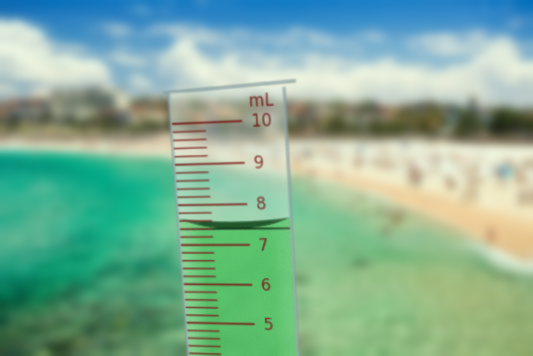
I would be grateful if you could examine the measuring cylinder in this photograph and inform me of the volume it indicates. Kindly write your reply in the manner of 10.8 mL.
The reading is 7.4 mL
